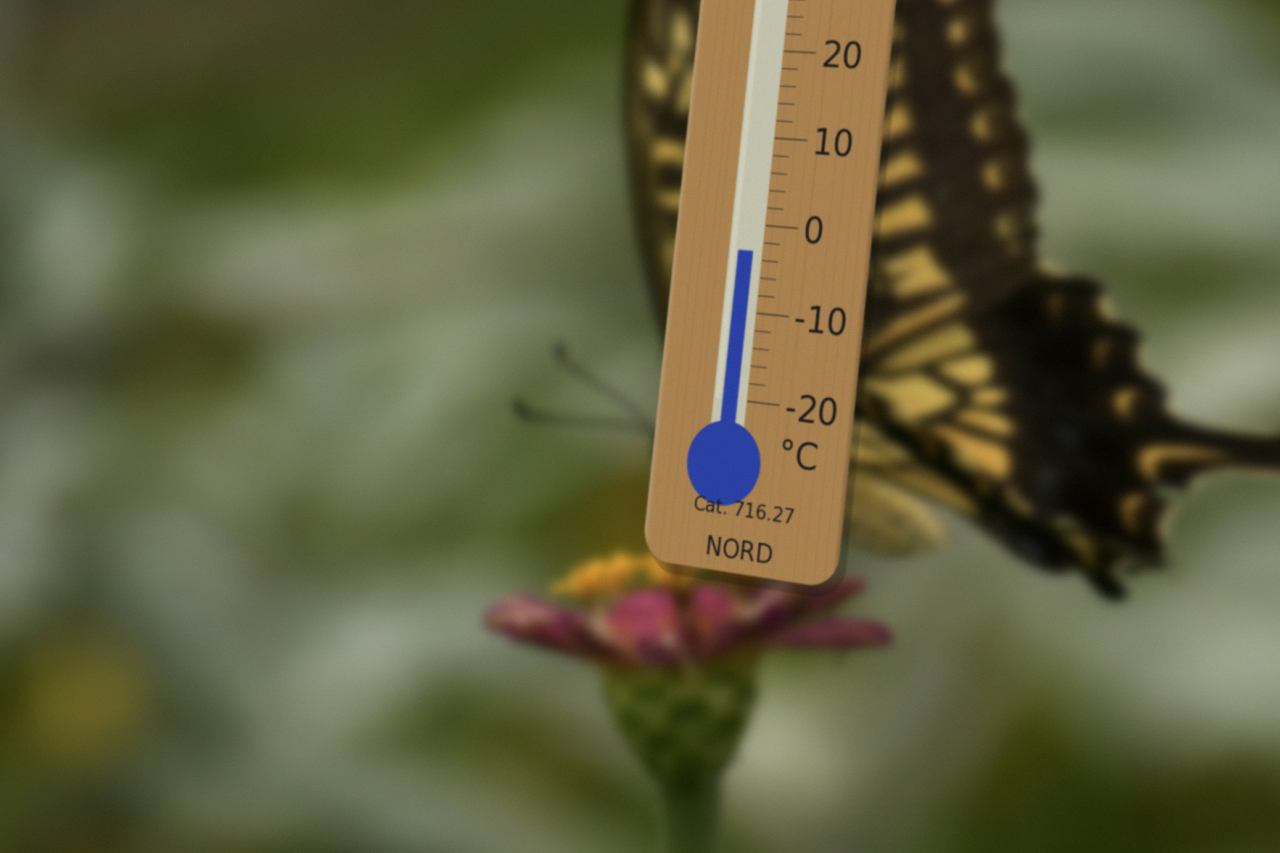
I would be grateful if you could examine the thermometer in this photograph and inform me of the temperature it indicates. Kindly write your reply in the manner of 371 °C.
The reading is -3 °C
